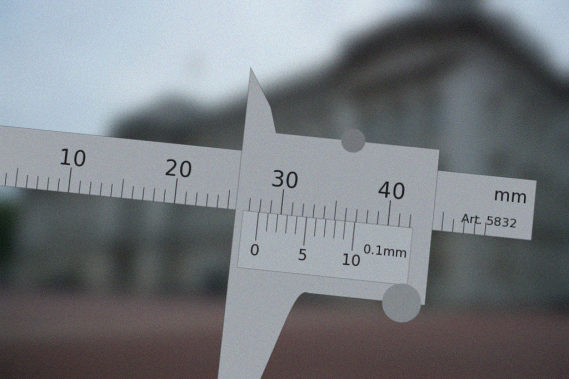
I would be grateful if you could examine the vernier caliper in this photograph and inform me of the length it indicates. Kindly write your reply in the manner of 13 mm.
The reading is 27.9 mm
